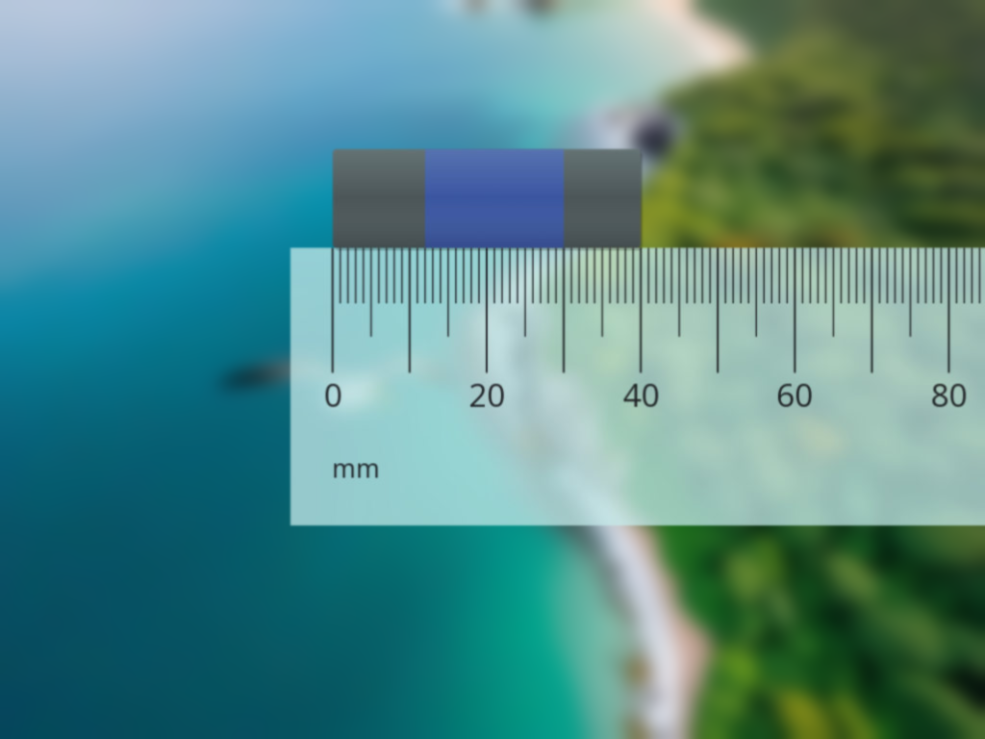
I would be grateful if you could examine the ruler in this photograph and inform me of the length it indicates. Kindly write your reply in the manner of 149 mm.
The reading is 40 mm
